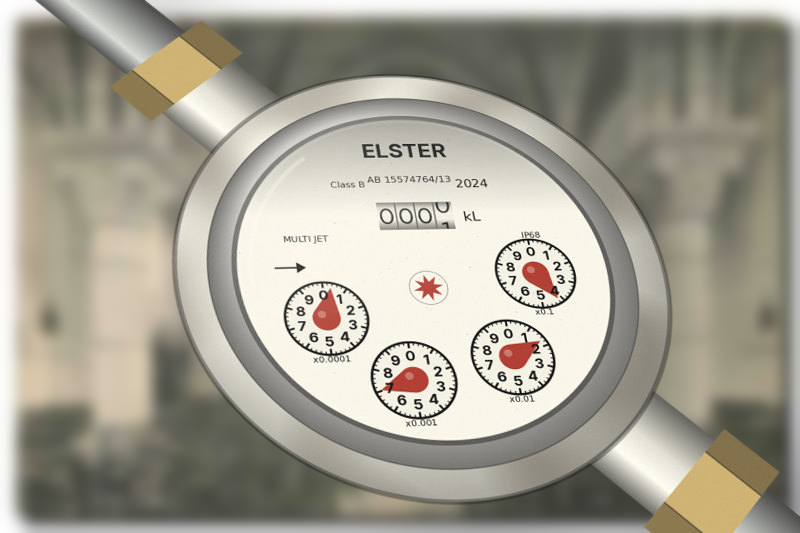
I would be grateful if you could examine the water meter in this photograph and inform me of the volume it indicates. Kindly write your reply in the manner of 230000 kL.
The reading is 0.4170 kL
